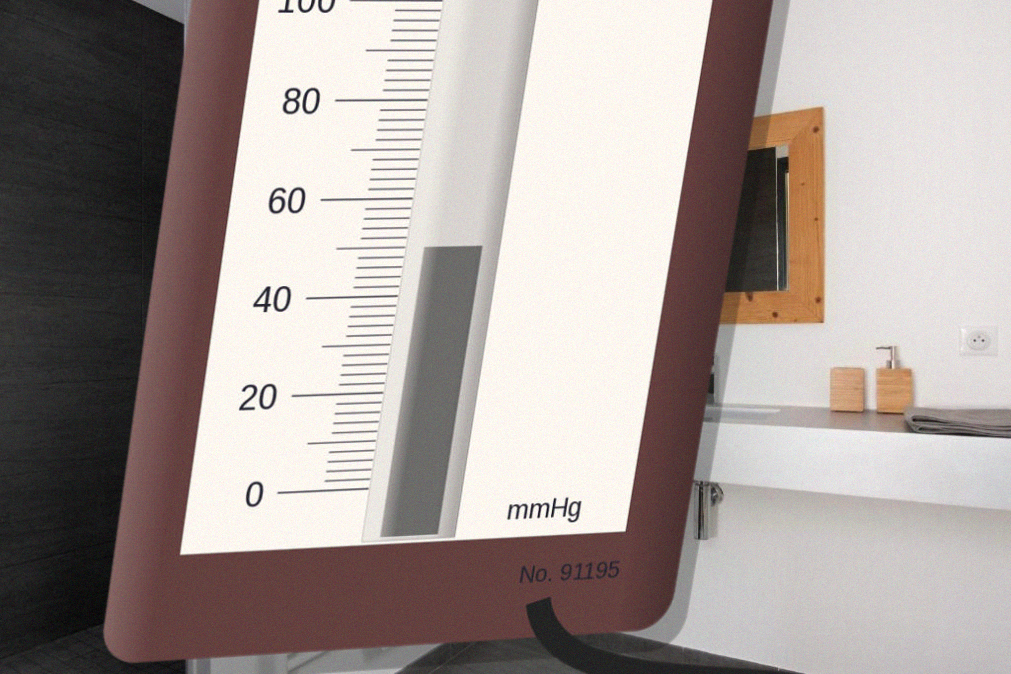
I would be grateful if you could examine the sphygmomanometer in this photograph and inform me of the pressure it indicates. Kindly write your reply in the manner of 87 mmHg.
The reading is 50 mmHg
